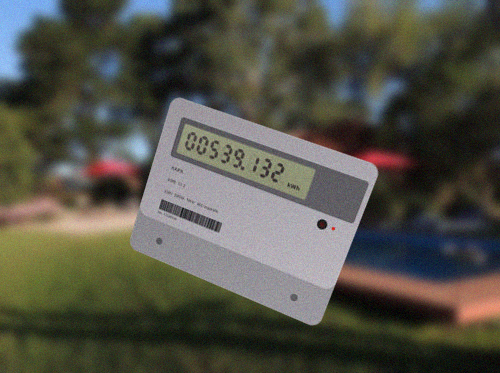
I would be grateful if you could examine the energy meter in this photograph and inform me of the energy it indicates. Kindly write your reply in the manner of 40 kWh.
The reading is 539.132 kWh
